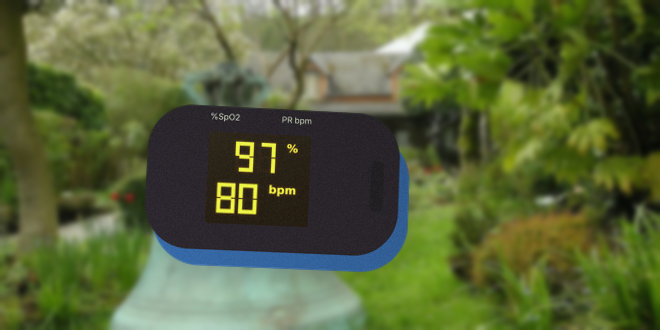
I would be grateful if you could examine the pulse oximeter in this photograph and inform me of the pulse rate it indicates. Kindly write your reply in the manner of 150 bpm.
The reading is 80 bpm
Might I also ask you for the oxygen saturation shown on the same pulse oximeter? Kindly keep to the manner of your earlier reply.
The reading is 97 %
